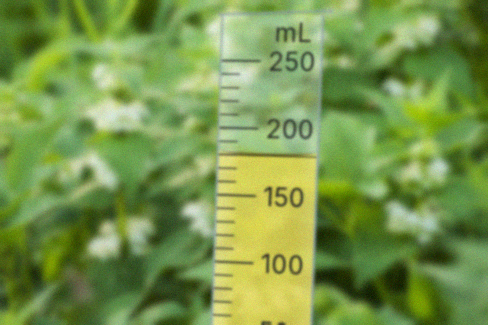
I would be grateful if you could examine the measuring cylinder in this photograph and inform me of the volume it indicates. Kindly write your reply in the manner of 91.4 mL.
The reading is 180 mL
